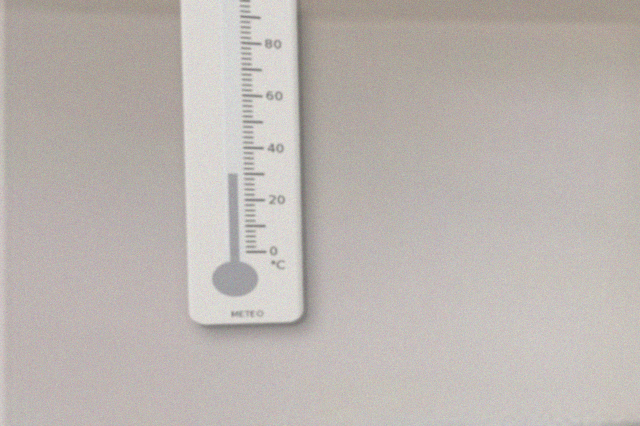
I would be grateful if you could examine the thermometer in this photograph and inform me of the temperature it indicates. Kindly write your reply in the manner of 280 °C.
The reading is 30 °C
